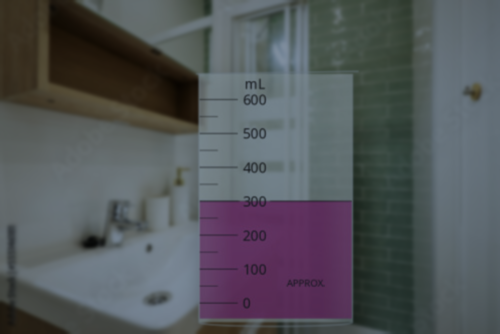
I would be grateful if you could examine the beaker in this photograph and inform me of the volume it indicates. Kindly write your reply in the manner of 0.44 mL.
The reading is 300 mL
